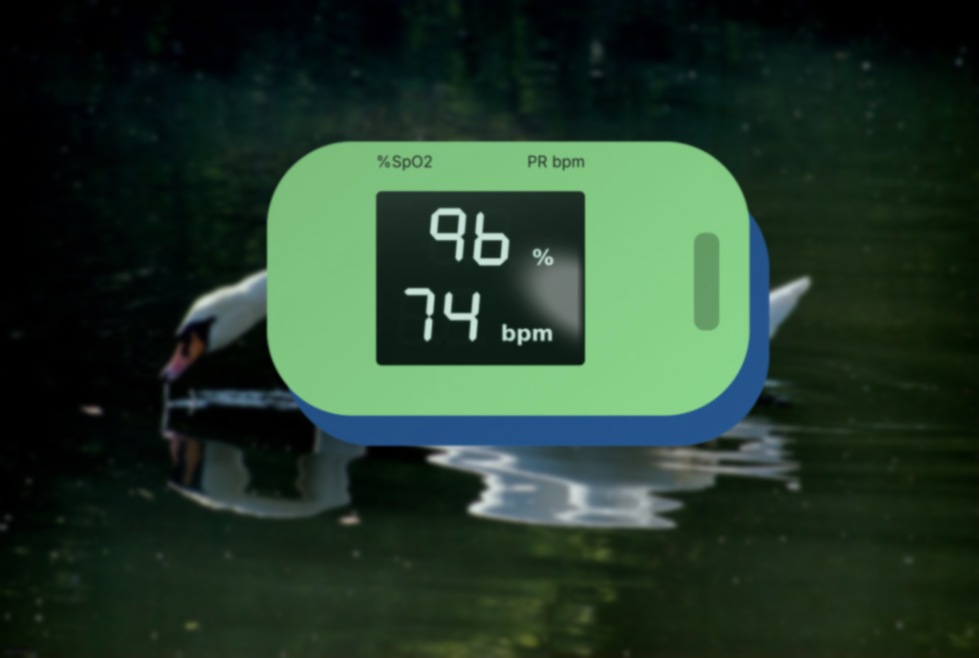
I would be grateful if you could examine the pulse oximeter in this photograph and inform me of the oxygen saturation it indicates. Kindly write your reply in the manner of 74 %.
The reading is 96 %
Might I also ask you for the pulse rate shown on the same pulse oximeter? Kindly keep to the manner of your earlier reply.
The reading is 74 bpm
